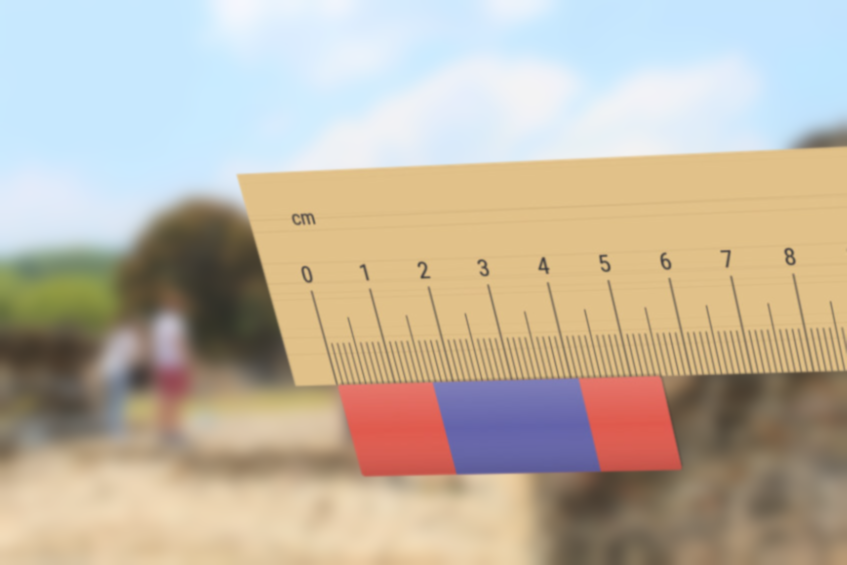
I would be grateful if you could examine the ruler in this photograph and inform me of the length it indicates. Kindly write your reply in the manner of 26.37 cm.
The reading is 5.5 cm
